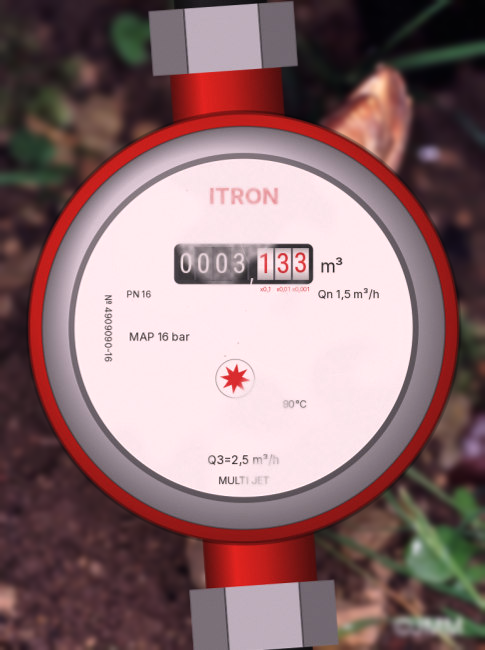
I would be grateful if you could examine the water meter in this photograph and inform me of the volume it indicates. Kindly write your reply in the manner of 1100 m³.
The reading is 3.133 m³
